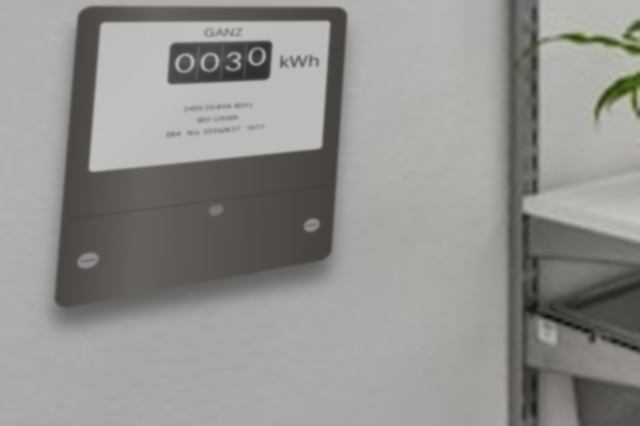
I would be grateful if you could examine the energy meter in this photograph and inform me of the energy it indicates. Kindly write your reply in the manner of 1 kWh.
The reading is 30 kWh
